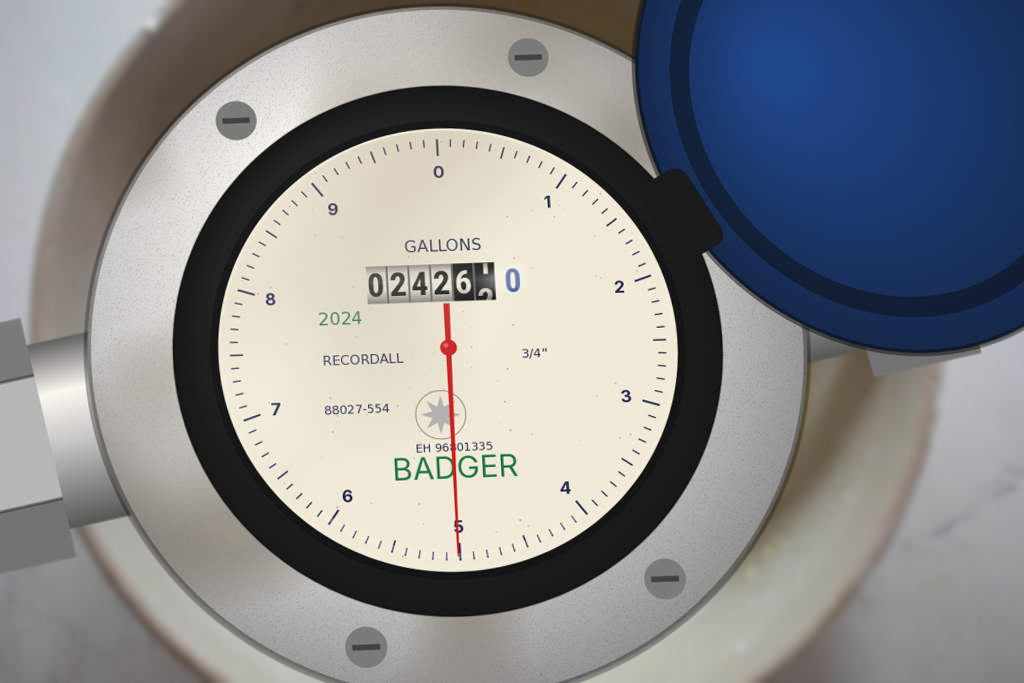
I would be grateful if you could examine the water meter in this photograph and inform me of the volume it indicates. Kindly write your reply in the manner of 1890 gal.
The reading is 242615.0 gal
